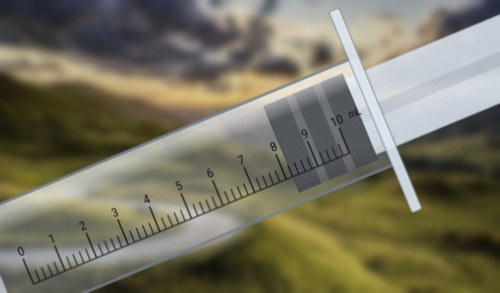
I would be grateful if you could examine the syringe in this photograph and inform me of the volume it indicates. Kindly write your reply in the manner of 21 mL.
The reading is 8.2 mL
